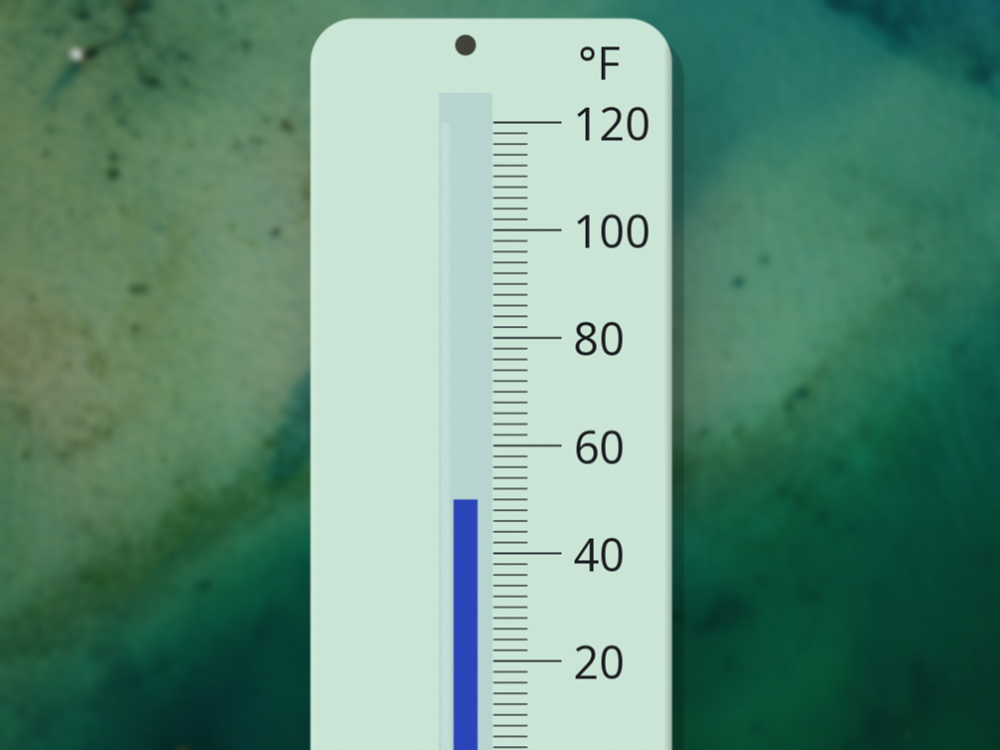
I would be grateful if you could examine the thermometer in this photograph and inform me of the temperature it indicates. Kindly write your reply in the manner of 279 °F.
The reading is 50 °F
